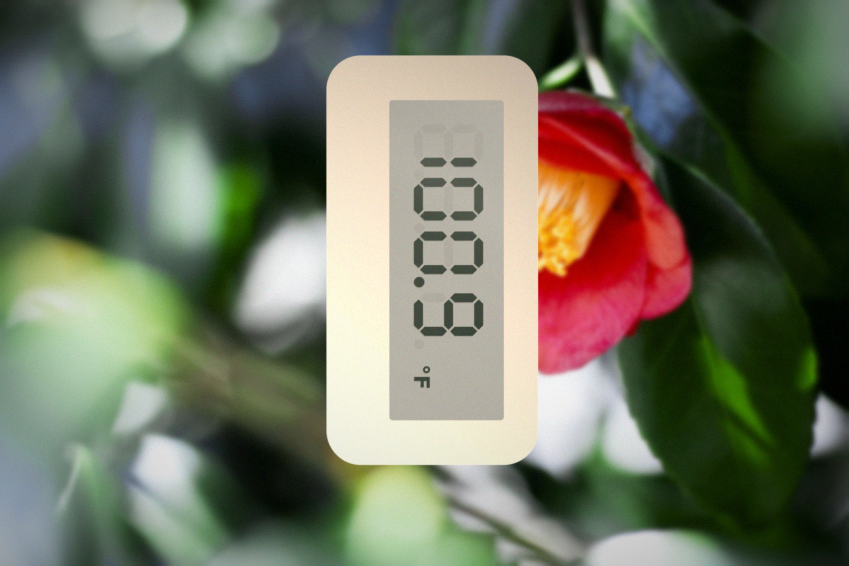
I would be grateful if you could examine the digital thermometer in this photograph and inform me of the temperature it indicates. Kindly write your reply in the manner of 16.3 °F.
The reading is 100.9 °F
